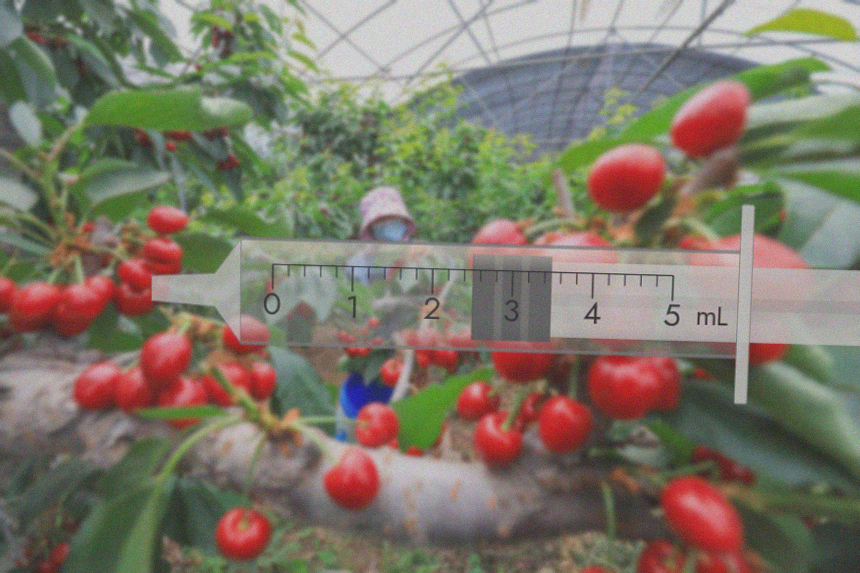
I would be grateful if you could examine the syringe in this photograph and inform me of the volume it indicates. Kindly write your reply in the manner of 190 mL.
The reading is 2.5 mL
